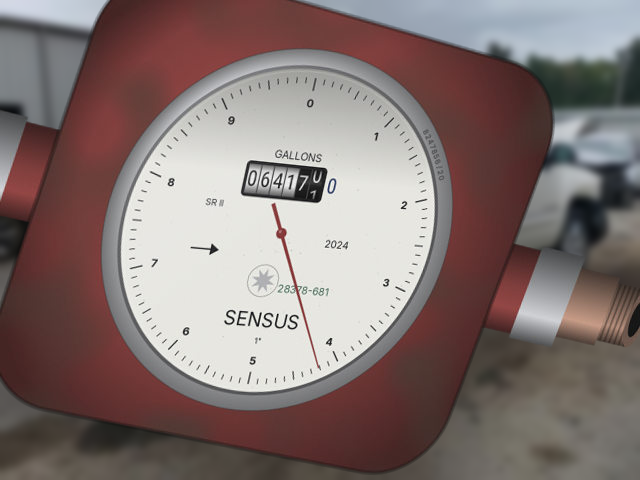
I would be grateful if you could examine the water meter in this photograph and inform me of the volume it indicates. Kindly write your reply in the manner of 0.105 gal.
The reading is 641704.2 gal
